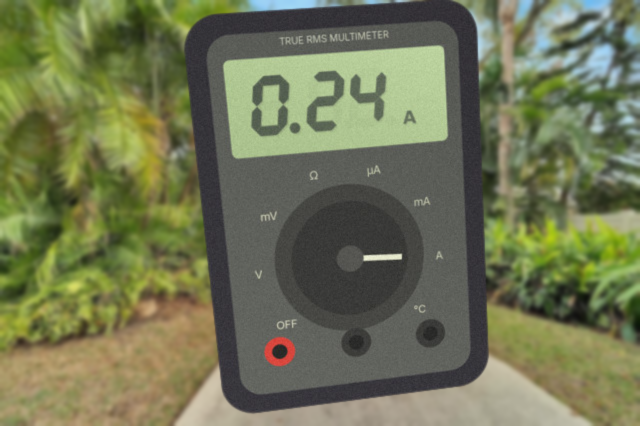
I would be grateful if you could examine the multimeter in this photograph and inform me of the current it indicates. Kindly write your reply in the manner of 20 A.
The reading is 0.24 A
